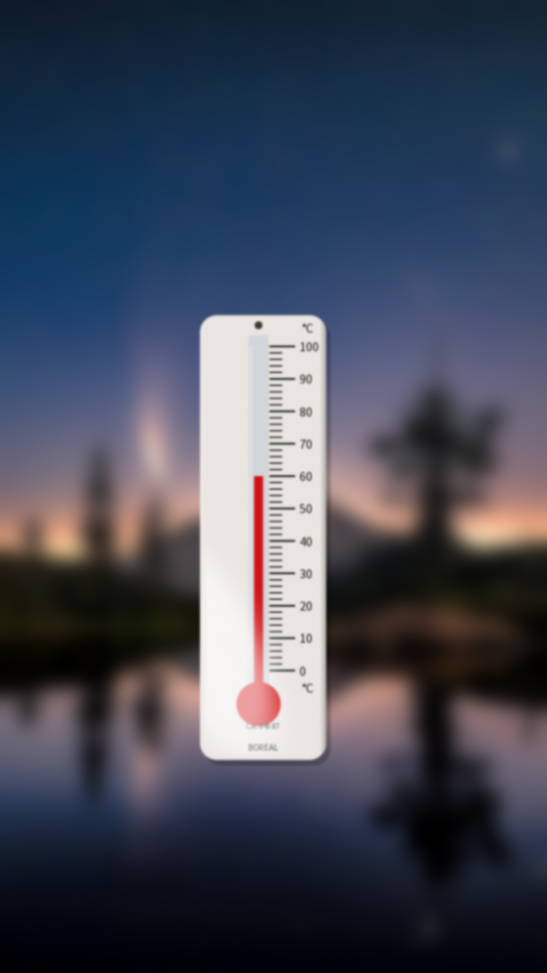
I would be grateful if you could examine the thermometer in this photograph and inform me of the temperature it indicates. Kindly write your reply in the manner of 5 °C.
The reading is 60 °C
